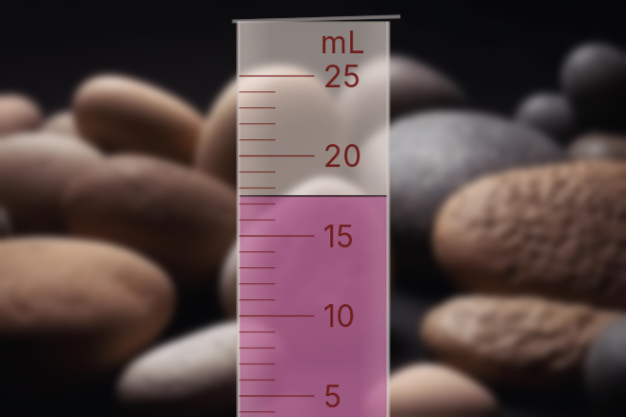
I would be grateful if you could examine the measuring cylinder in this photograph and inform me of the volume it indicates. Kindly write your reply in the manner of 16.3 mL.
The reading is 17.5 mL
